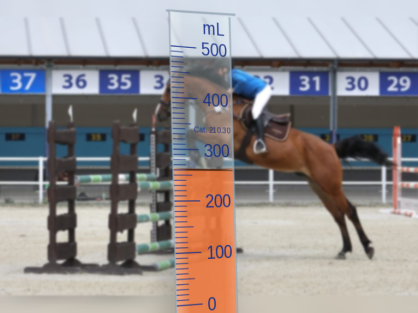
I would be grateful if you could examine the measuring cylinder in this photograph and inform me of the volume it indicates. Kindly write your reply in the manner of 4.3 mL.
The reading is 260 mL
